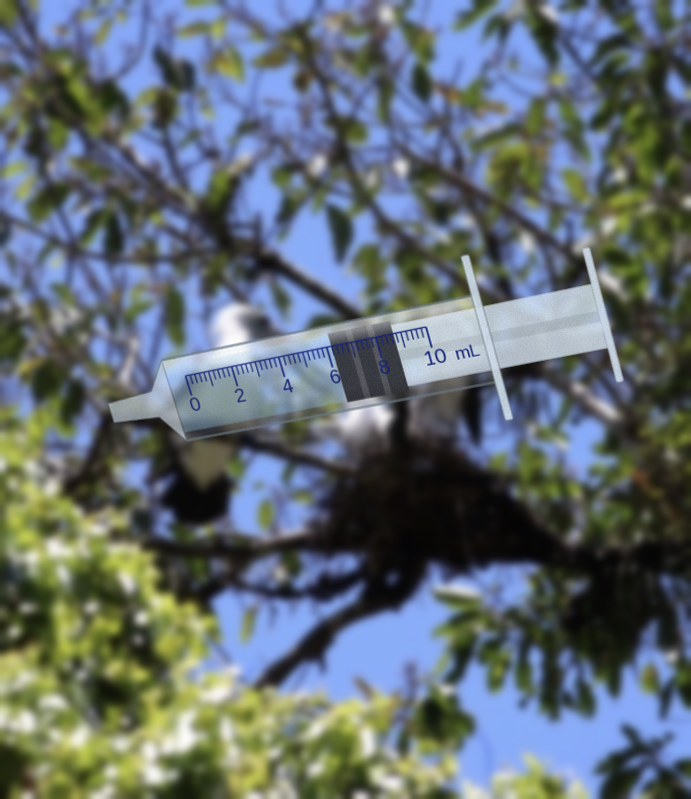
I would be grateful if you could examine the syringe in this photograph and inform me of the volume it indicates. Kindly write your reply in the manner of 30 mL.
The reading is 6.2 mL
